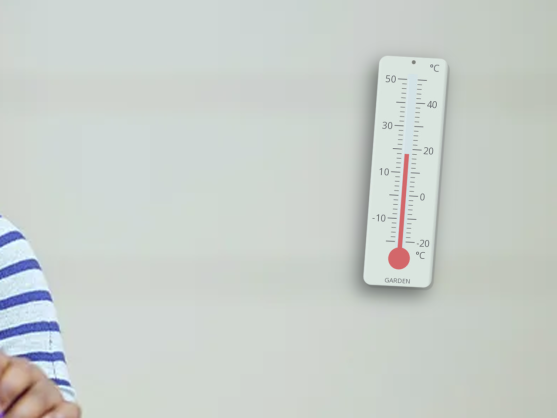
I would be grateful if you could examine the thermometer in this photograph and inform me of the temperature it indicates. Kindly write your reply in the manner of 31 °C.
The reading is 18 °C
